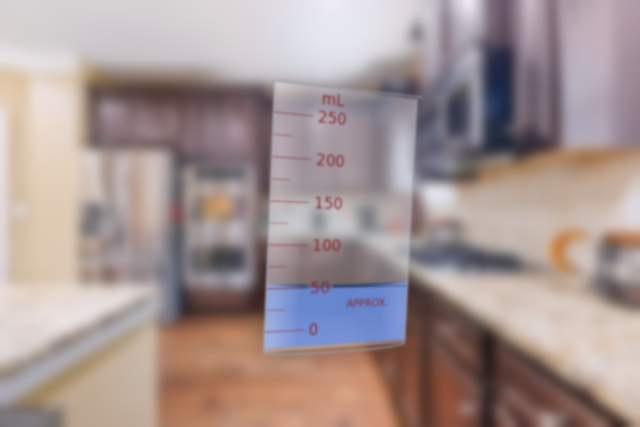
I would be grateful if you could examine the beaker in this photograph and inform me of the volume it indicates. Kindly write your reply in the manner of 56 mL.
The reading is 50 mL
